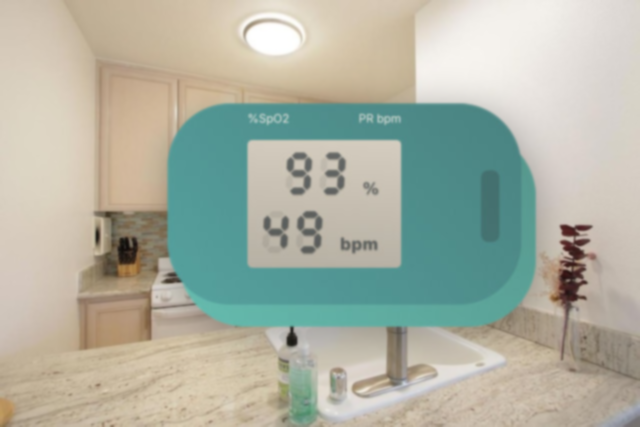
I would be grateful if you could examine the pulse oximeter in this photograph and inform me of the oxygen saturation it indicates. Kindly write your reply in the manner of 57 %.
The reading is 93 %
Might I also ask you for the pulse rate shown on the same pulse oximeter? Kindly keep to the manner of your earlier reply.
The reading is 49 bpm
